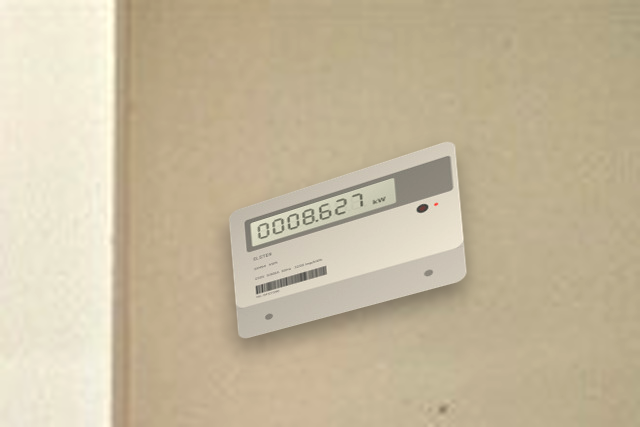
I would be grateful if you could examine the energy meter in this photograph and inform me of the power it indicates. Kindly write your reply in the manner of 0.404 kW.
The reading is 8.627 kW
